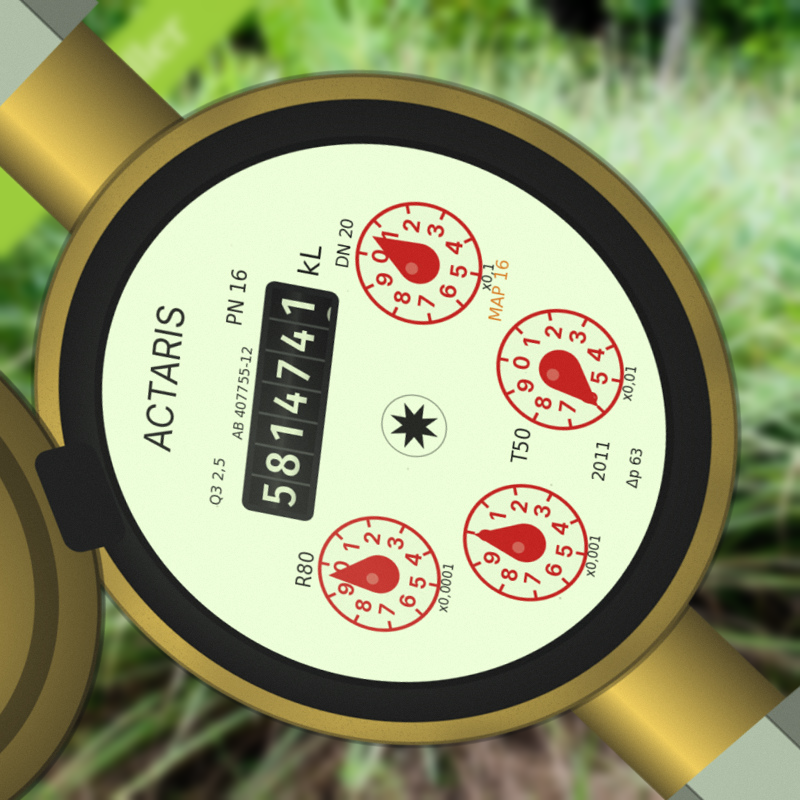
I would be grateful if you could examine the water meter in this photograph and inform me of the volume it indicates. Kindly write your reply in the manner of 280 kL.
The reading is 5814741.0599 kL
